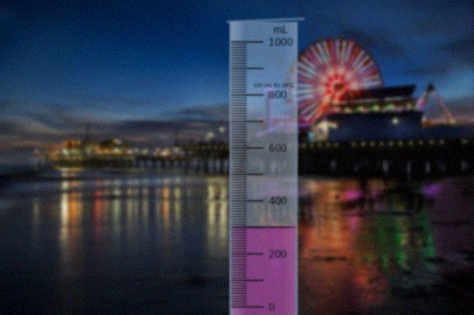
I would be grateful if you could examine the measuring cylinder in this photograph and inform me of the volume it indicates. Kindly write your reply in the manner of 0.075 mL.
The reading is 300 mL
